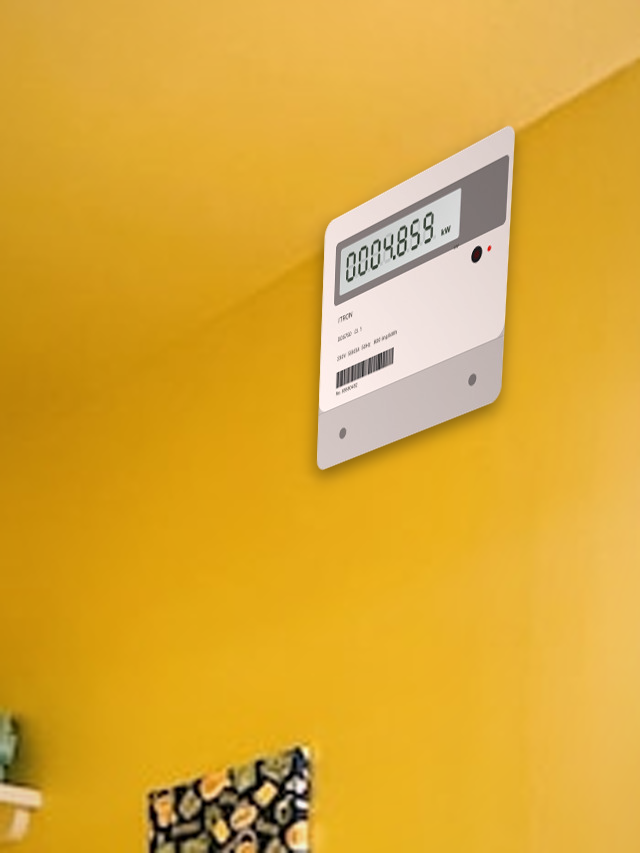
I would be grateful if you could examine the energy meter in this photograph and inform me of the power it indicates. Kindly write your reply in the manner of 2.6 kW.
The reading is 4.859 kW
